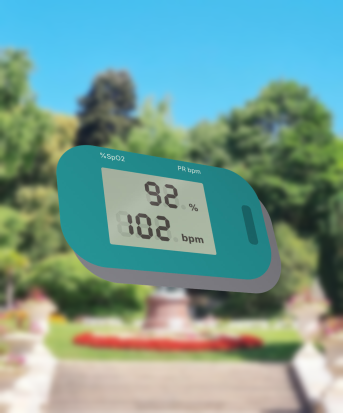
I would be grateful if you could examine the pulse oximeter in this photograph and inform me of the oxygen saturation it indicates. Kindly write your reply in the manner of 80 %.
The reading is 92 %
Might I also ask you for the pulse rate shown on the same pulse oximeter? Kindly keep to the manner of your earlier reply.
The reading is 102 bpm
